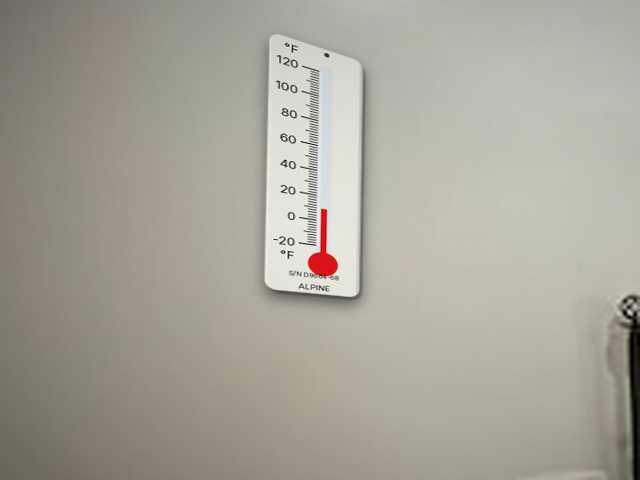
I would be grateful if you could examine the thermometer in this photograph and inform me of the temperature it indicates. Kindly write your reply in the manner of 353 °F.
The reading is 10 °F
